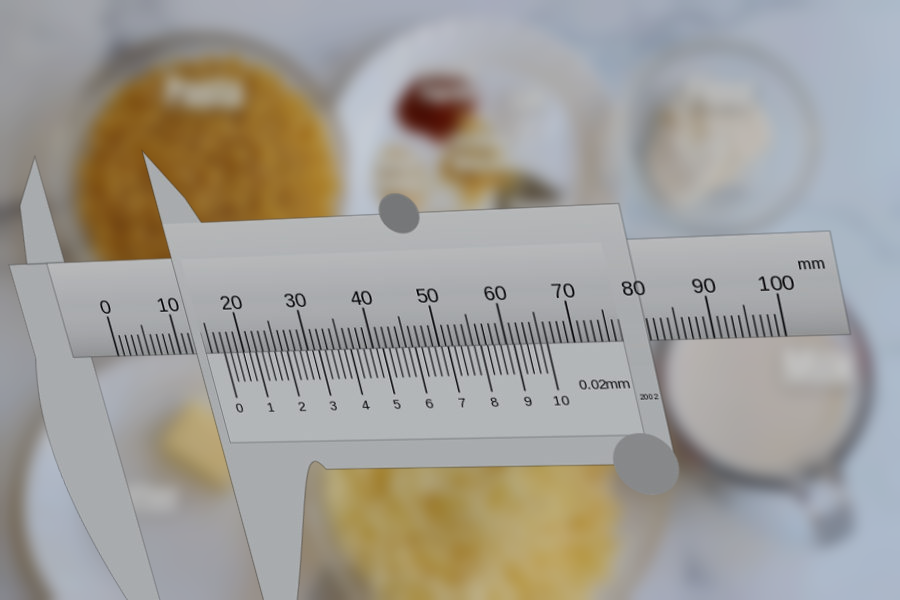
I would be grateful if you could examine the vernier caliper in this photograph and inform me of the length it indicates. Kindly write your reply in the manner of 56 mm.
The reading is 17.0 mm
